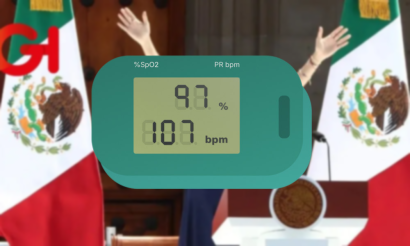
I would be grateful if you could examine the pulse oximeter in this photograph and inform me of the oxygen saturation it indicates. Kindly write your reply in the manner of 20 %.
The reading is 97 %
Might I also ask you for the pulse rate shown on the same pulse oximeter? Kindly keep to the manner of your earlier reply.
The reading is 107 bpm
